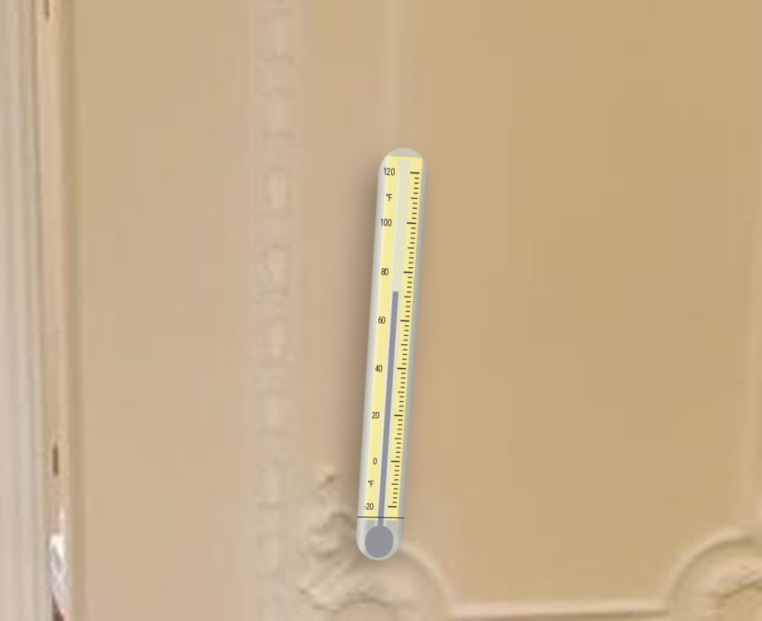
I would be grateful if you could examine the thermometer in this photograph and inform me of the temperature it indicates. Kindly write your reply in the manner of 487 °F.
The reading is 72 °F
